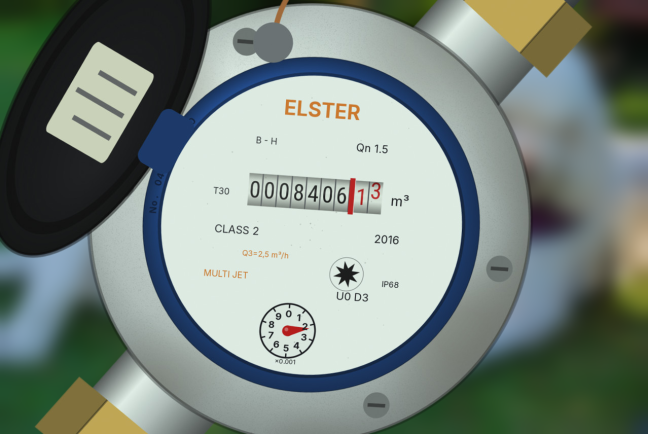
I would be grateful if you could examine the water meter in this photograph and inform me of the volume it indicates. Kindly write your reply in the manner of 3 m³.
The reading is 8406.132 m³
